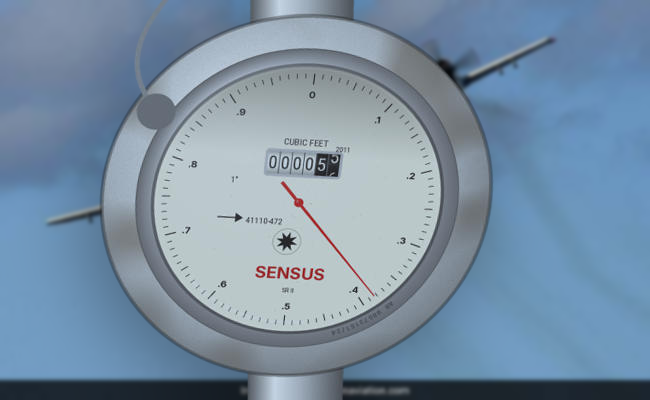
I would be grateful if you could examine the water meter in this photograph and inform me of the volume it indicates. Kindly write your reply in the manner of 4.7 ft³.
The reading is 55.38 ft³
